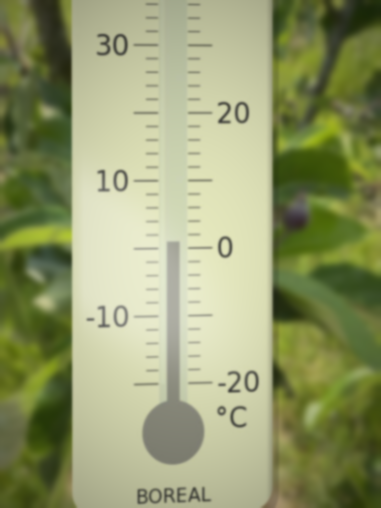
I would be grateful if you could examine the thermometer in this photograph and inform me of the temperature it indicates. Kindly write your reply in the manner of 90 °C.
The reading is 1 °C
